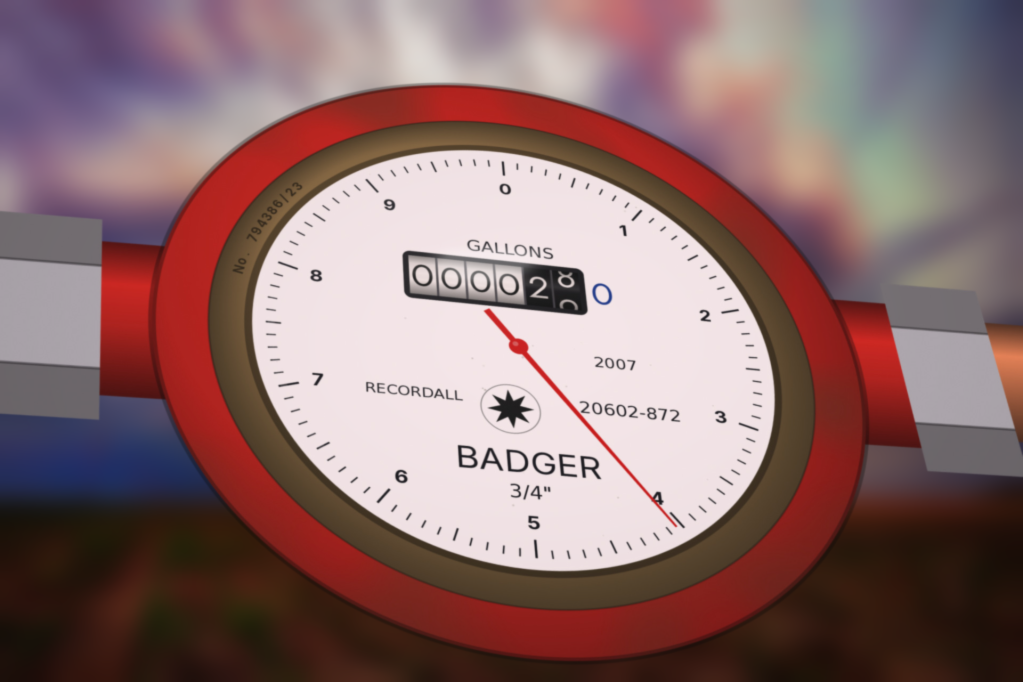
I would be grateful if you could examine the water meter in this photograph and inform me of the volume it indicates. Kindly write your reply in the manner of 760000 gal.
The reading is 284.0 gal
